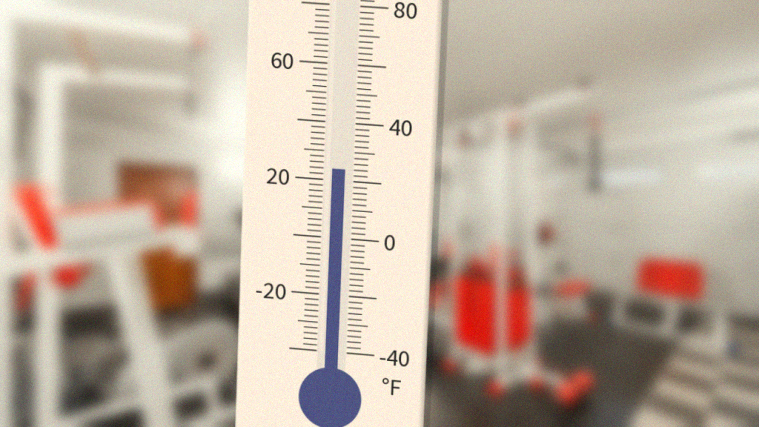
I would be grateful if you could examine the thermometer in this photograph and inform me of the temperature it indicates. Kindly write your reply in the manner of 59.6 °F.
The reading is 24 °F
